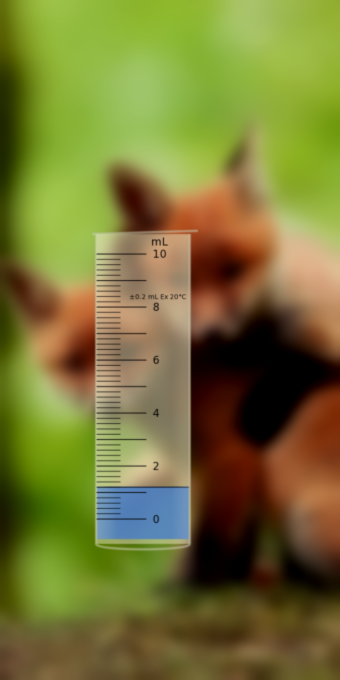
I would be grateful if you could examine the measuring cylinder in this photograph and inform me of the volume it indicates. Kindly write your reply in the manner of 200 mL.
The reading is 1.2 mL
